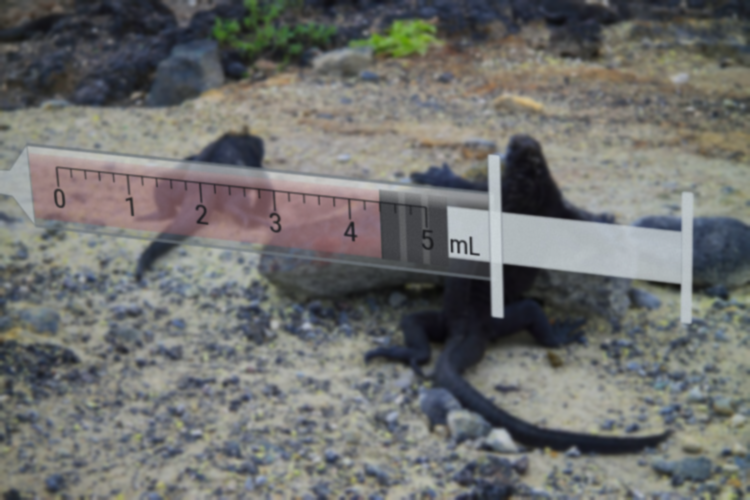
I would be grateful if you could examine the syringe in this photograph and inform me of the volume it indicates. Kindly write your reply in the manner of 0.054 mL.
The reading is 4.4 mL
